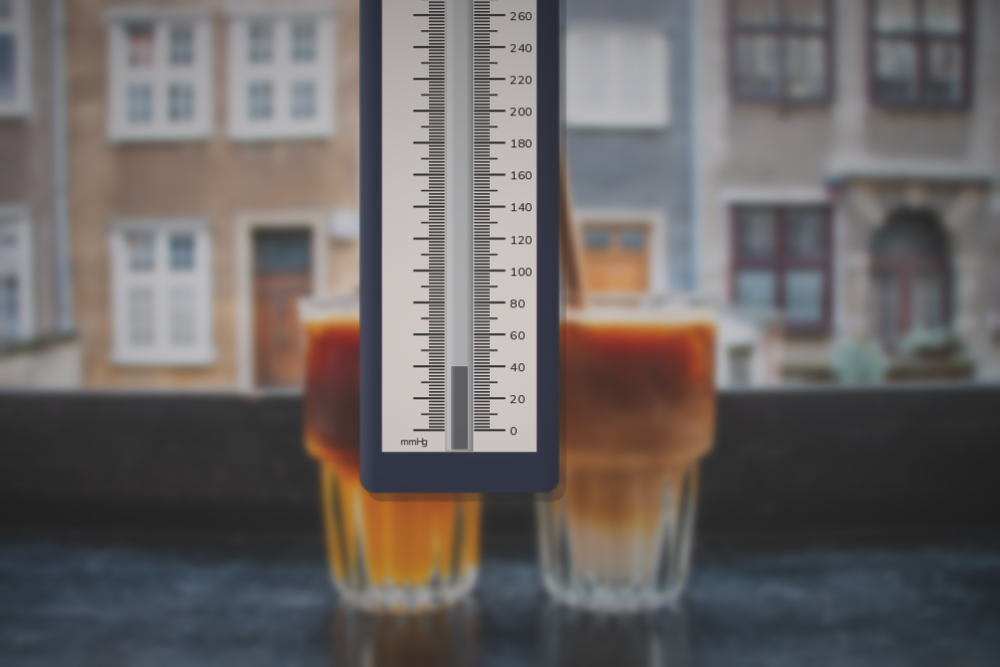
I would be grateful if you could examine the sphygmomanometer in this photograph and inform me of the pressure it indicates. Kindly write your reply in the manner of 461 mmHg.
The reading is 40 mmHg
